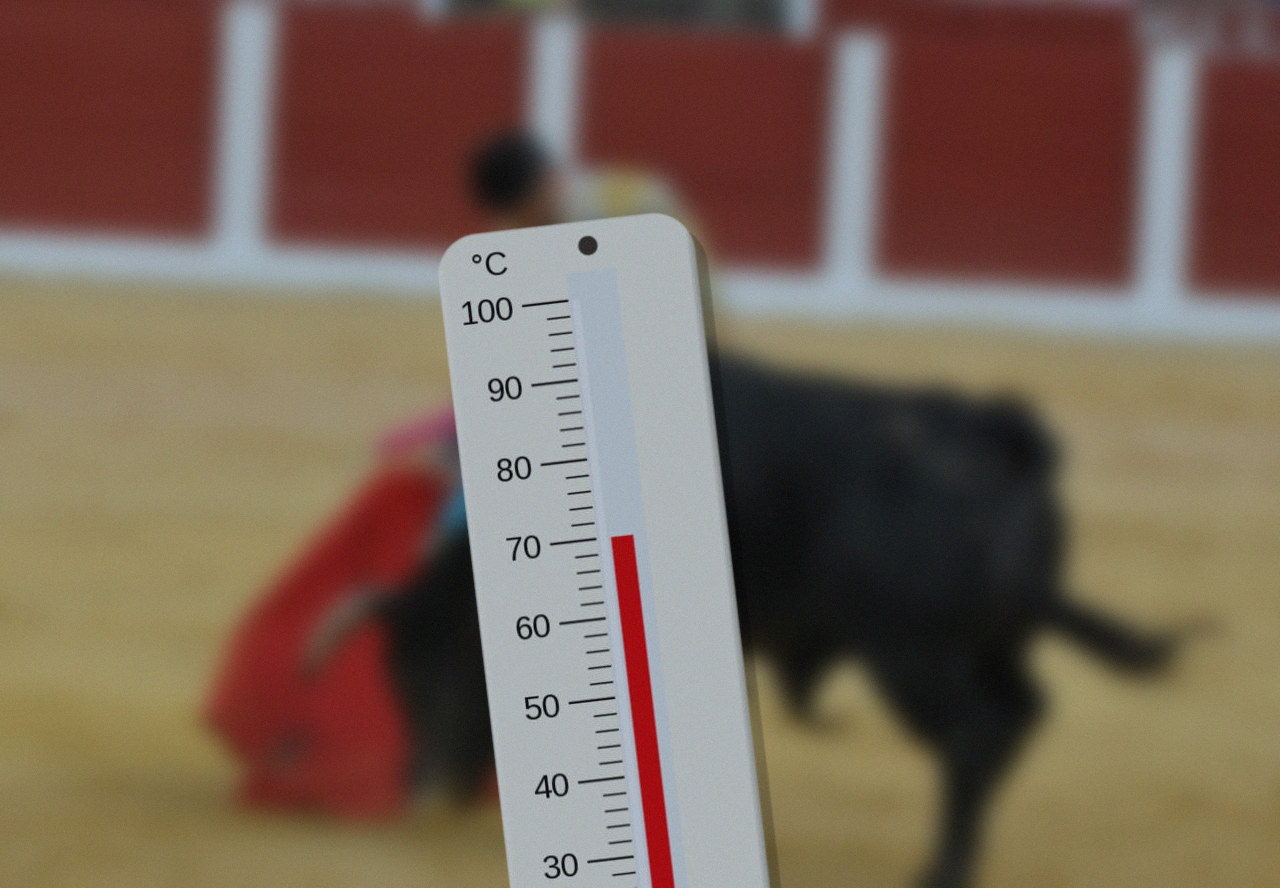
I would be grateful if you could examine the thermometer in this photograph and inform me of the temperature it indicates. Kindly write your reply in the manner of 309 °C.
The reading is 70 °C
